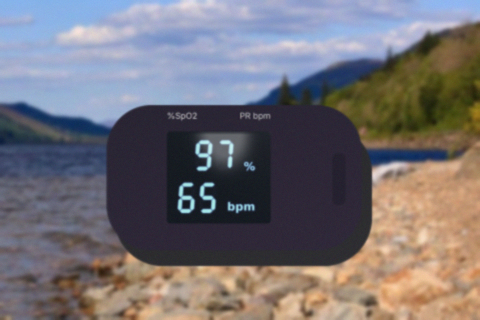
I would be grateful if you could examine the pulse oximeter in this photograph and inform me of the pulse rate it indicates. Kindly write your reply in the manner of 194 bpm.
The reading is 65 bpm
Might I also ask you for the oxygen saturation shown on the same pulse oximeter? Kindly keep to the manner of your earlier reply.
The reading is 97 %
